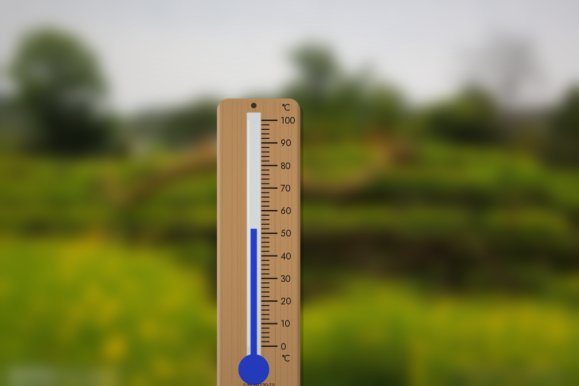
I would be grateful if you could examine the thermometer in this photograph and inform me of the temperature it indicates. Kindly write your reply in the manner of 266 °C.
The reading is 52 °C
